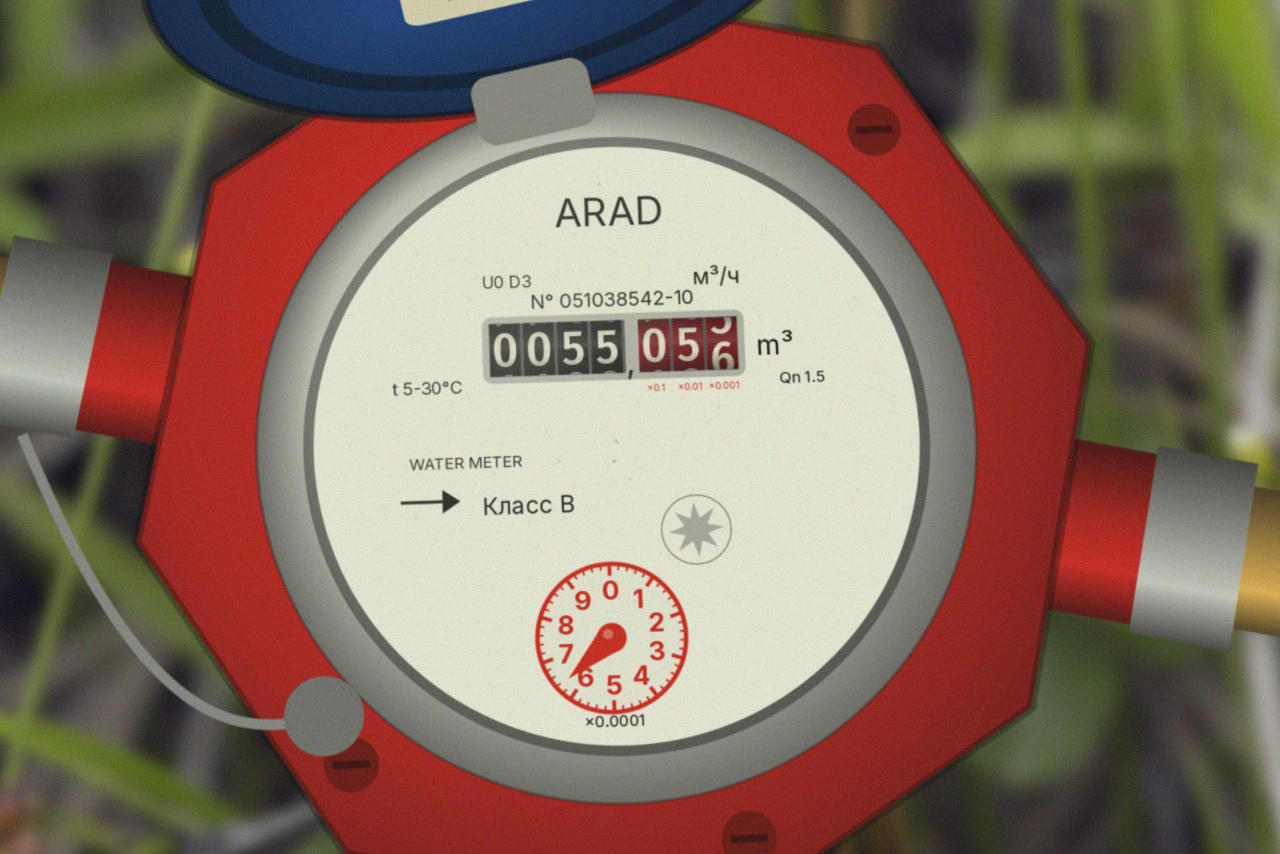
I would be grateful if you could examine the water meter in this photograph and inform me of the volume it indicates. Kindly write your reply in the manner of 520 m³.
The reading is 55.0556 m³
